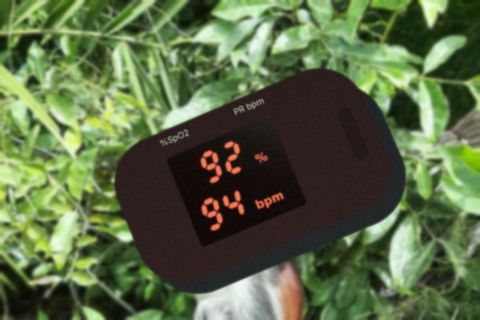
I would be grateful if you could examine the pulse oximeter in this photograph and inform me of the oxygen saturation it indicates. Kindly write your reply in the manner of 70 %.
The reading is 92 %
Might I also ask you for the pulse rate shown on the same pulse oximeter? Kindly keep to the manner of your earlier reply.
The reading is 94 bpm
